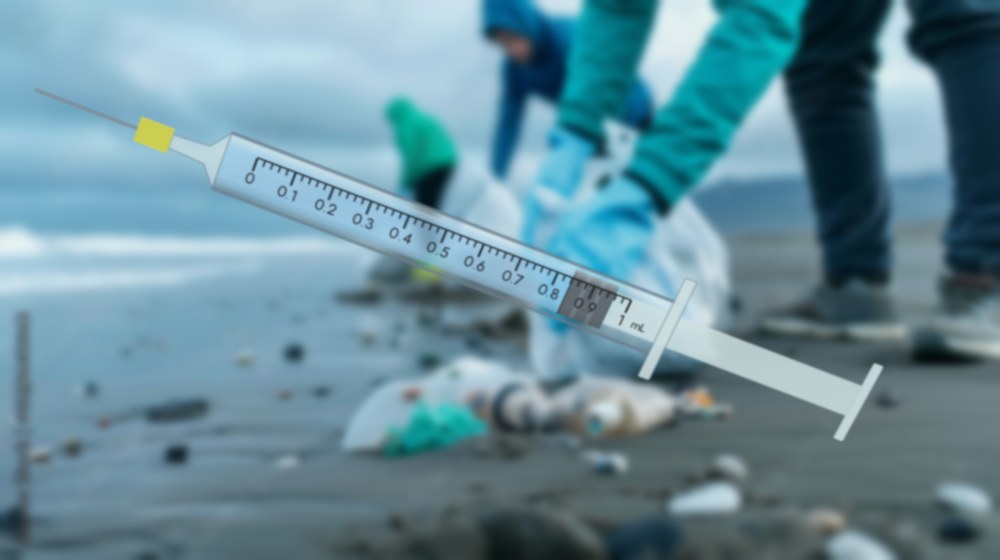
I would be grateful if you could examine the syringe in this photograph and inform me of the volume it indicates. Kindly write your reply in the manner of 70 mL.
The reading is 0.84 mL
